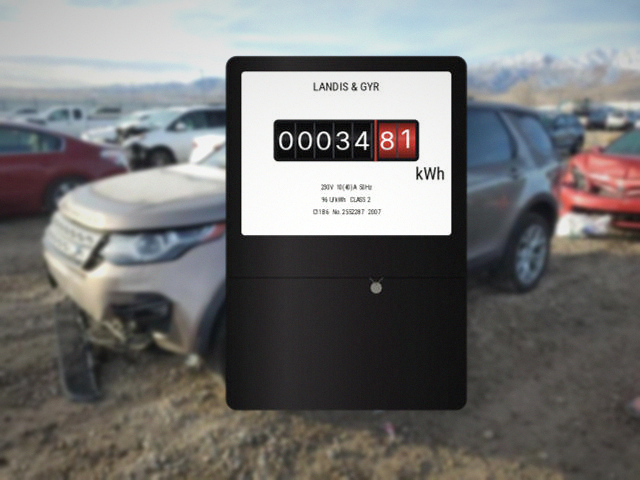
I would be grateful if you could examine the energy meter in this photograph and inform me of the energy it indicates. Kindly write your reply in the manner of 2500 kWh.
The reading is 34.81 kWh
